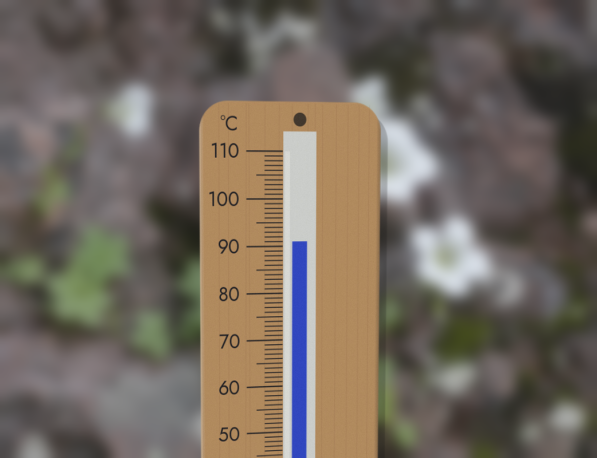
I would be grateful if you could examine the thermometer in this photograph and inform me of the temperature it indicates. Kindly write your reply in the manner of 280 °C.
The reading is 91 °C
